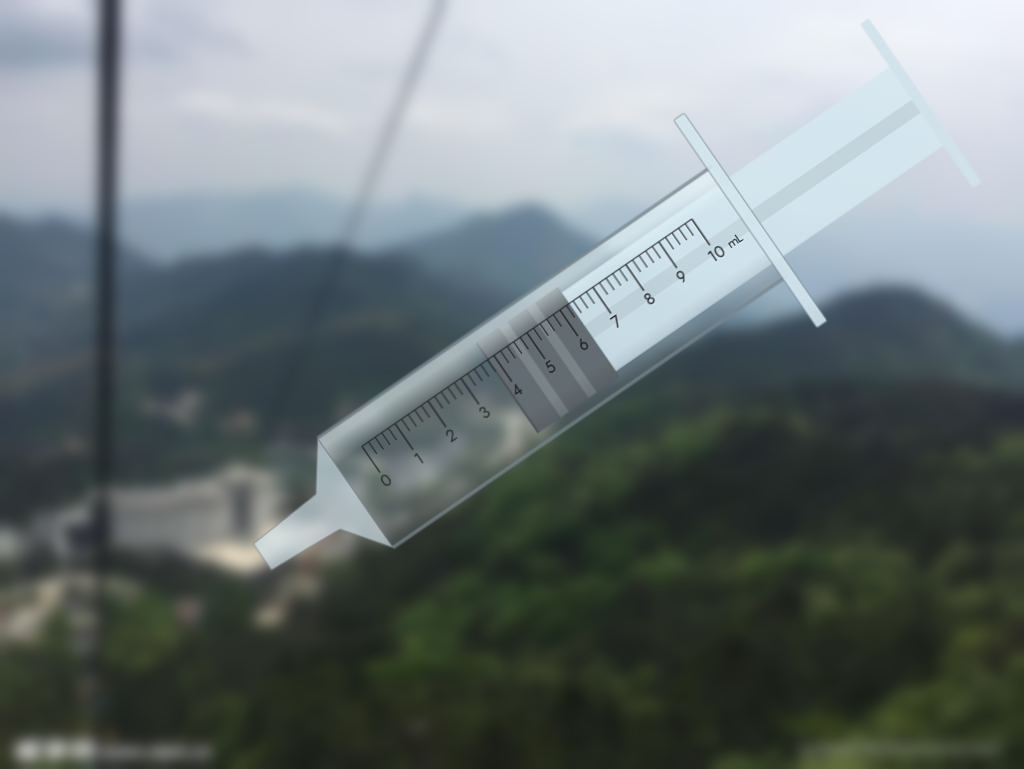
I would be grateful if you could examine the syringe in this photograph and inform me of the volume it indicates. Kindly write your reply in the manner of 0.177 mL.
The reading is 3.8 mL
